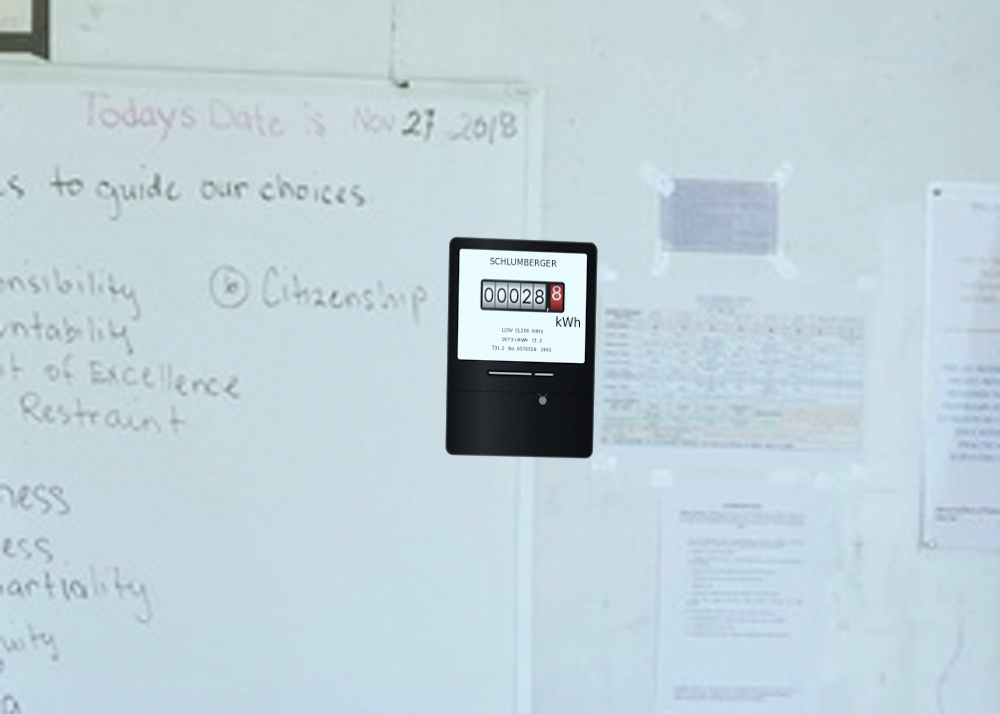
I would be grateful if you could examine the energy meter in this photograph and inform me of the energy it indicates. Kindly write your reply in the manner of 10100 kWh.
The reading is 28.8 kWh
